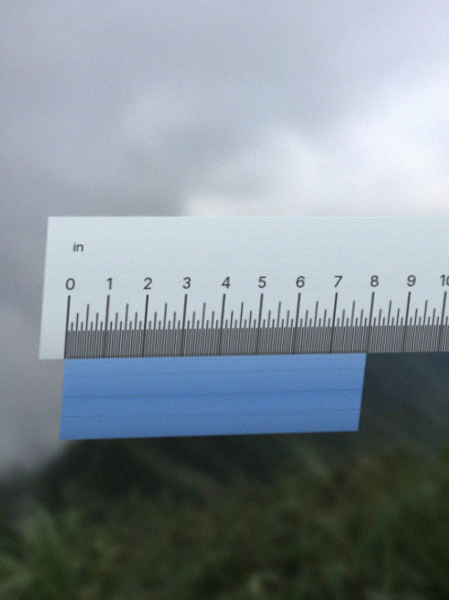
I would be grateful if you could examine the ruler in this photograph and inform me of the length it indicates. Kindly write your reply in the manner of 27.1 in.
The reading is 8 in
